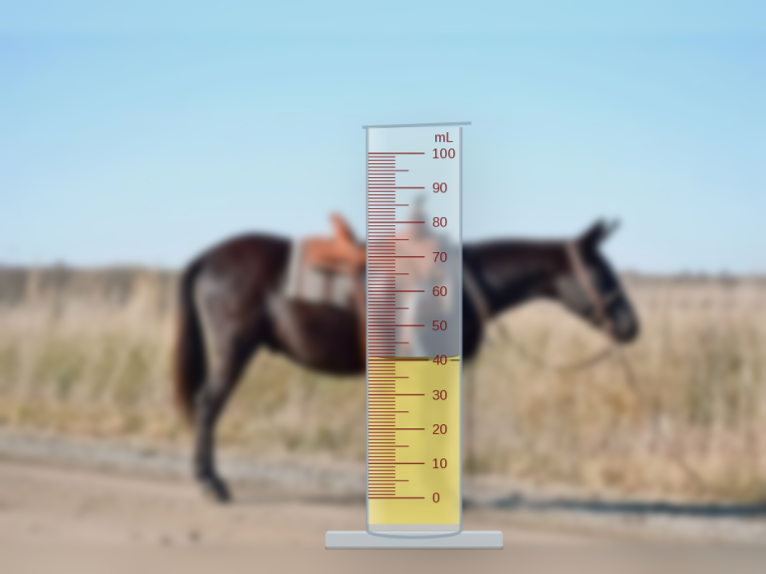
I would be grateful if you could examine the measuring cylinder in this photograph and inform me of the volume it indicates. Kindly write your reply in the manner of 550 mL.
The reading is 40 mL
